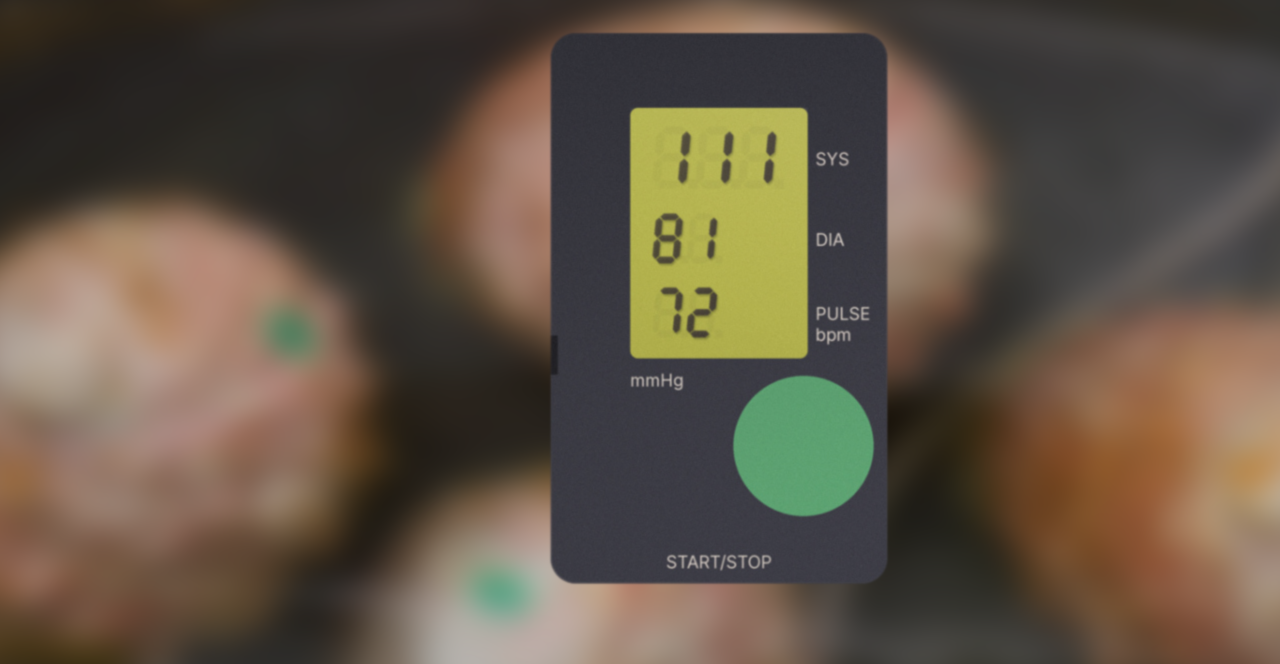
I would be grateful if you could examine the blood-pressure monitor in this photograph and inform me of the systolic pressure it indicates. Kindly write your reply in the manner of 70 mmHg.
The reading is 111 mmHg
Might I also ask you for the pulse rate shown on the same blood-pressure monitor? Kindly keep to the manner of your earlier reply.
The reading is 72 bpm
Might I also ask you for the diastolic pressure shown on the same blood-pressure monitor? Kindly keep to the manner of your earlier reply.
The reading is 81 mmHg
